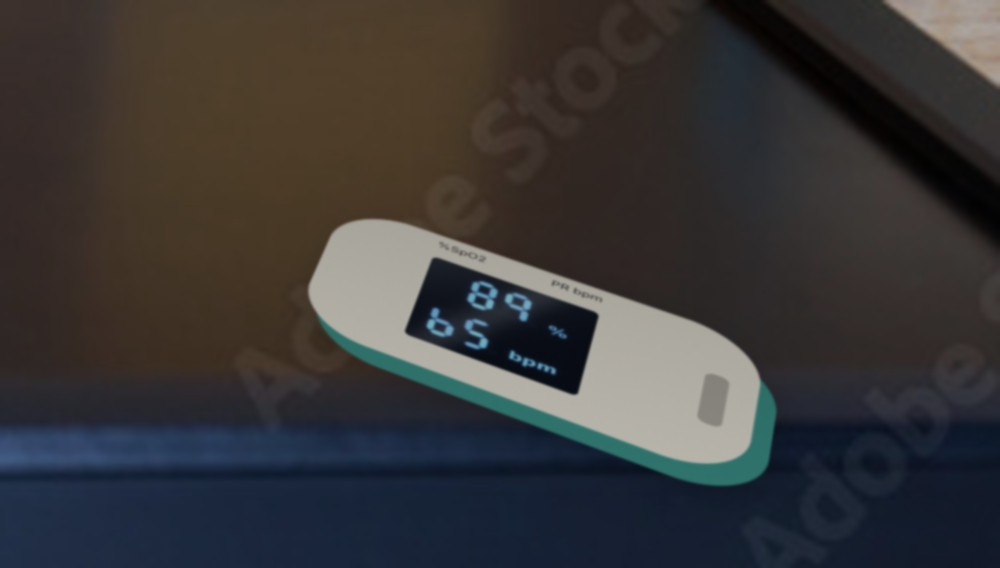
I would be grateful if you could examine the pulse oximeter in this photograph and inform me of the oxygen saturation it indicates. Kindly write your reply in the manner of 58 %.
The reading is 89 %
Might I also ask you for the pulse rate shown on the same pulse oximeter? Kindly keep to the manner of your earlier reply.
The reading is 65 bpm
